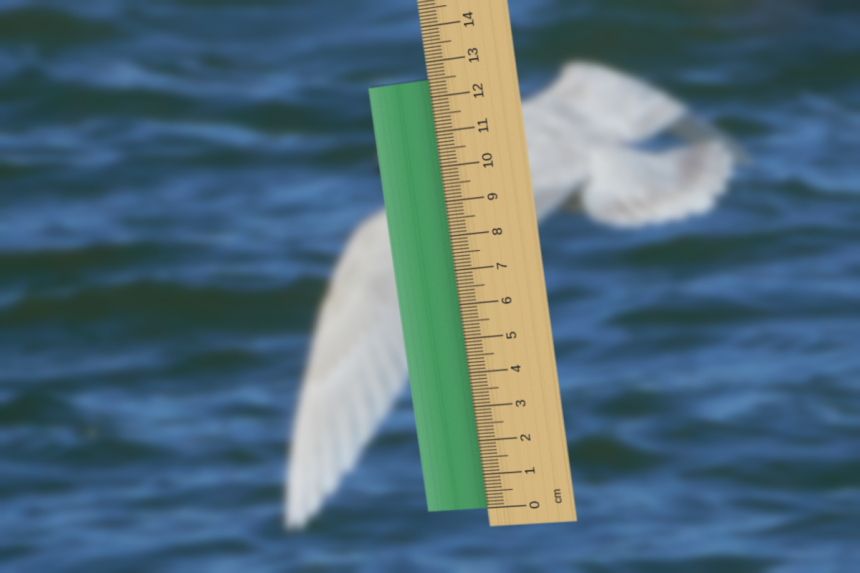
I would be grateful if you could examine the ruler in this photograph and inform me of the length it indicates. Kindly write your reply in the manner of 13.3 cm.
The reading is 12.5 cm
